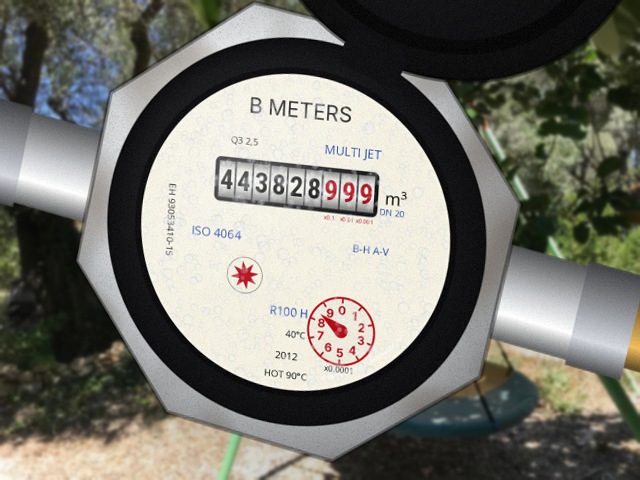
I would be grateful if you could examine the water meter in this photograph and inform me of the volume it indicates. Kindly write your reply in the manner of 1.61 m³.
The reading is 443828.9998 m³
